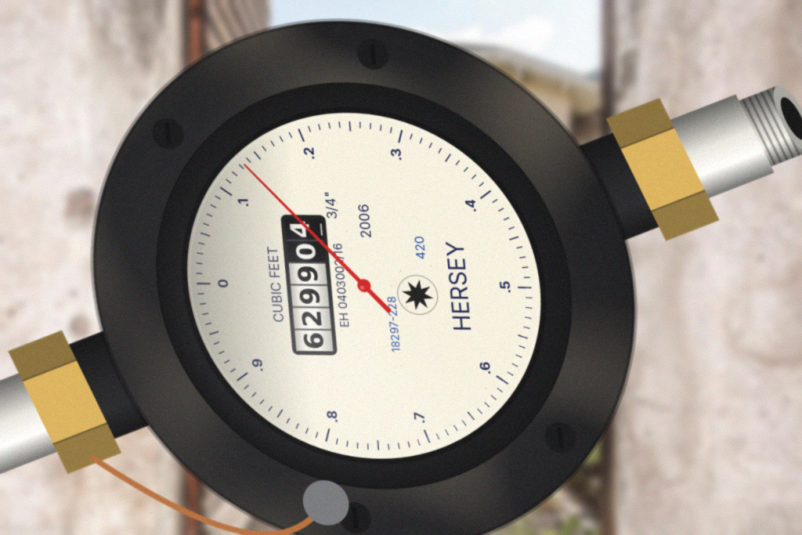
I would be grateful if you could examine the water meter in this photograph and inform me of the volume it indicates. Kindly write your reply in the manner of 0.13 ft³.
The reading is 629904.13 ft³
